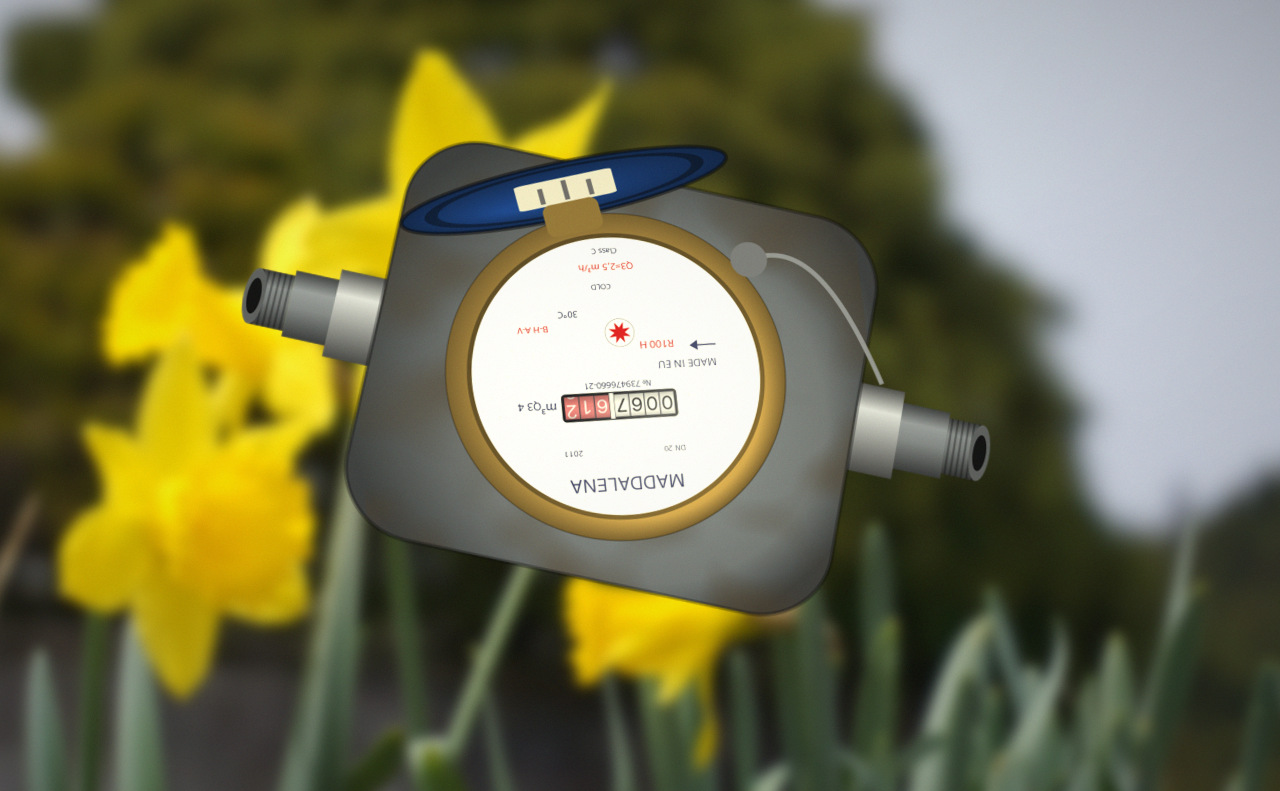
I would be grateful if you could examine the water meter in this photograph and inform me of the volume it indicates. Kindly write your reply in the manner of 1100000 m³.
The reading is 67.612 m³
